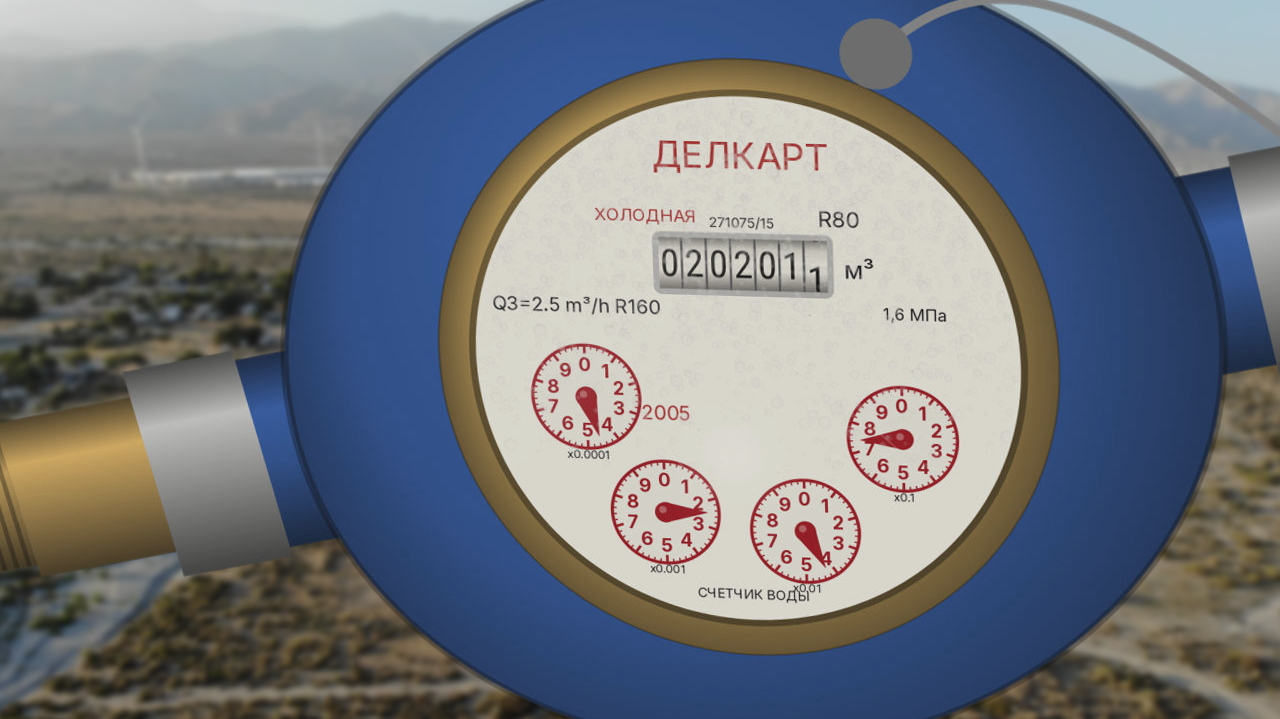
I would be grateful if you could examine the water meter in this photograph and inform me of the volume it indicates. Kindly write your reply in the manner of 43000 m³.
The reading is 202010.7424 m³
